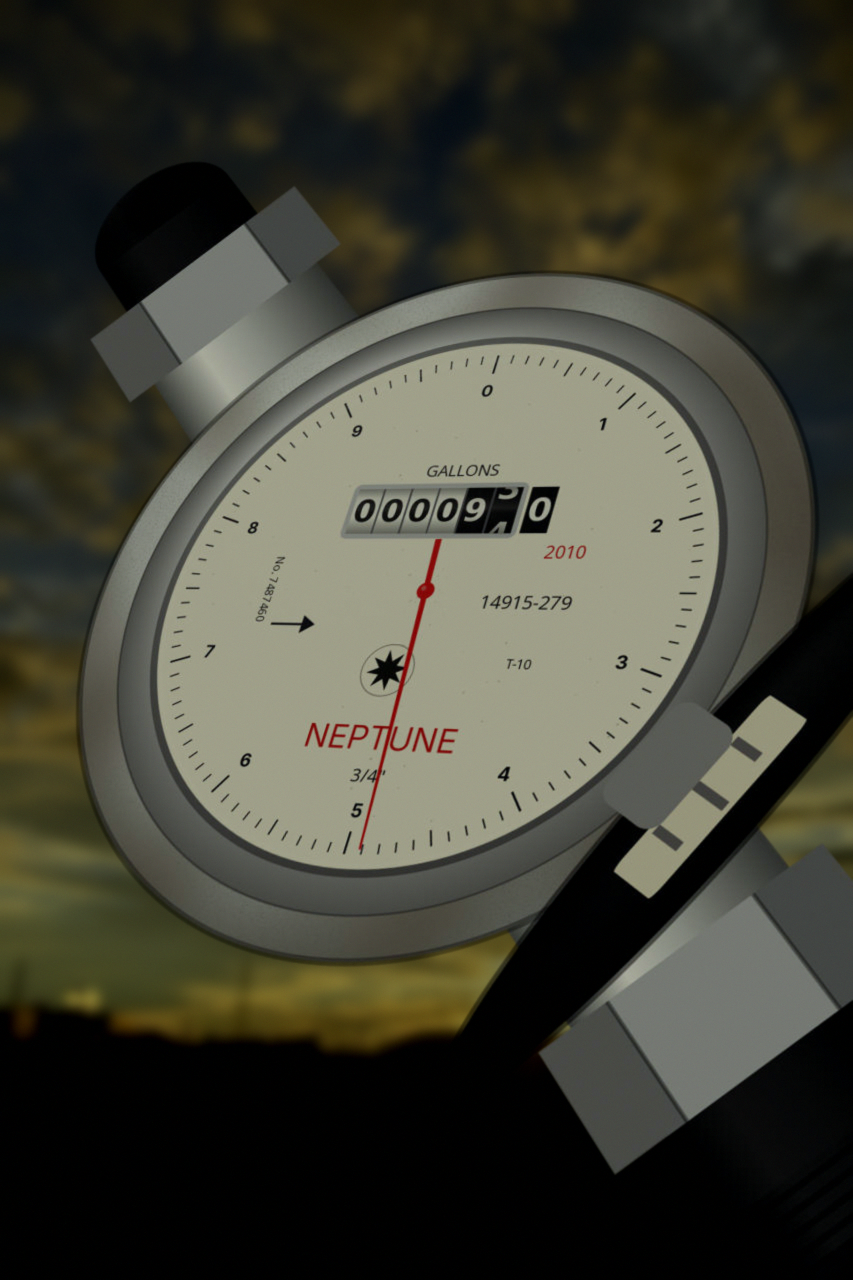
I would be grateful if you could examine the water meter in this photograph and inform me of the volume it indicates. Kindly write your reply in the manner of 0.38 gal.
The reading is 934.9 gal
